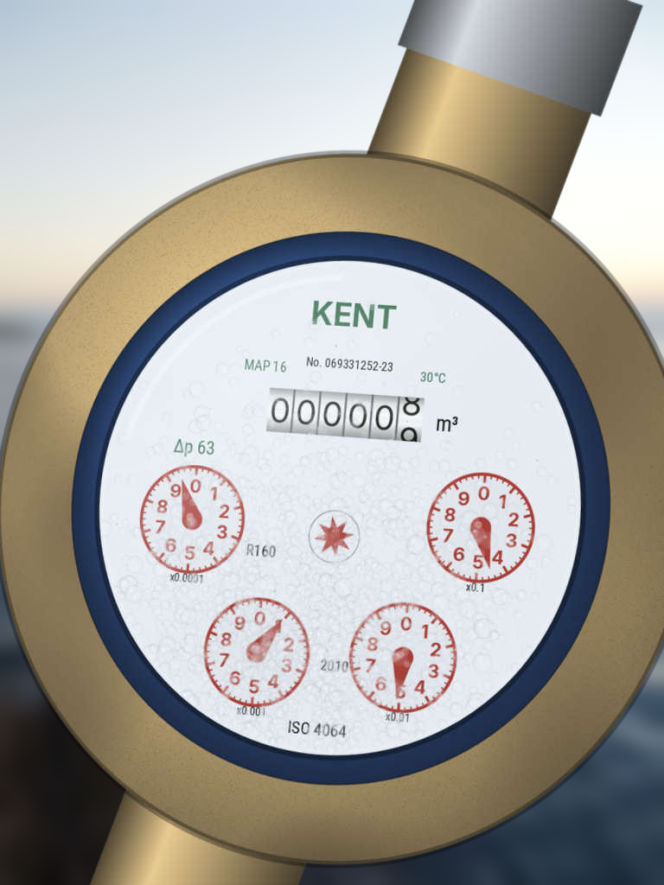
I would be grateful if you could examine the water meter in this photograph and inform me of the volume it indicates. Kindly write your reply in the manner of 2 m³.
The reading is 8.4509 m³
